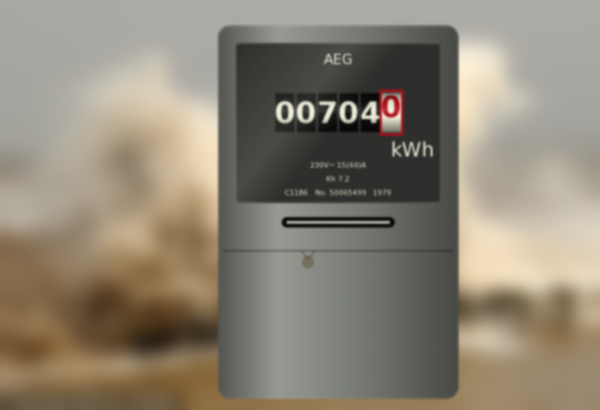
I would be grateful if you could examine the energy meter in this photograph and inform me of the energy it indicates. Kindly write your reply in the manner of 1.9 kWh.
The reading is 704.0 kWh
